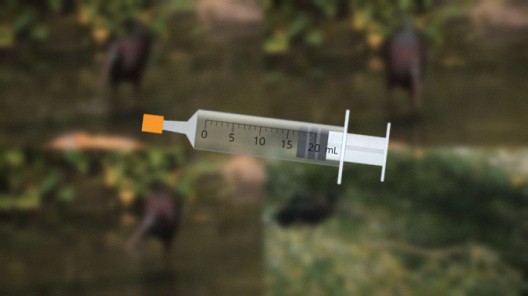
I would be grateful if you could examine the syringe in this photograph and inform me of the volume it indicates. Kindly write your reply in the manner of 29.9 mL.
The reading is 17 mL
